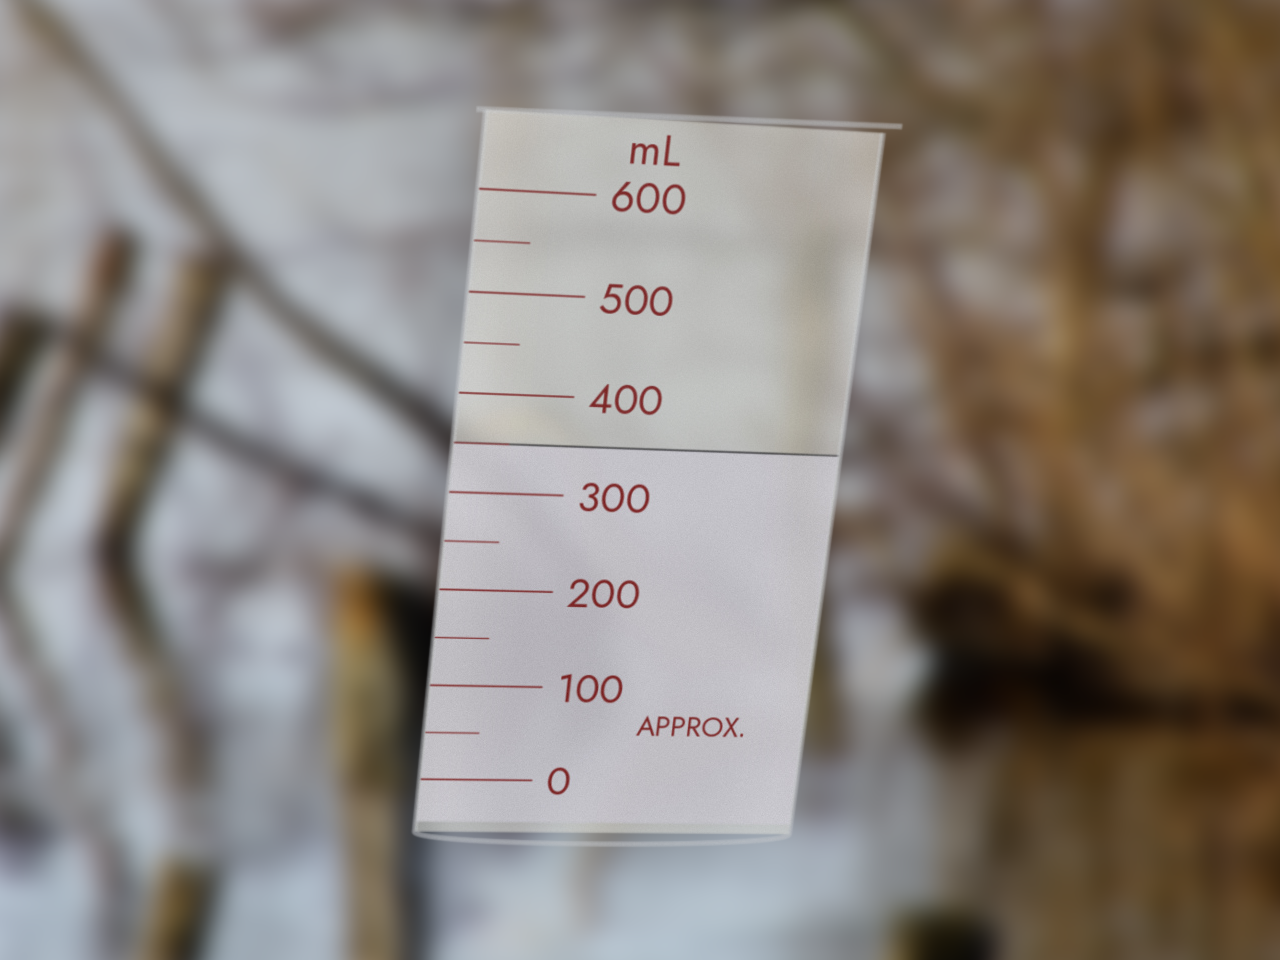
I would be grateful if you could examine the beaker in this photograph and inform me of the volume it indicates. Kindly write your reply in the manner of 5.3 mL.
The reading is 350 mL
